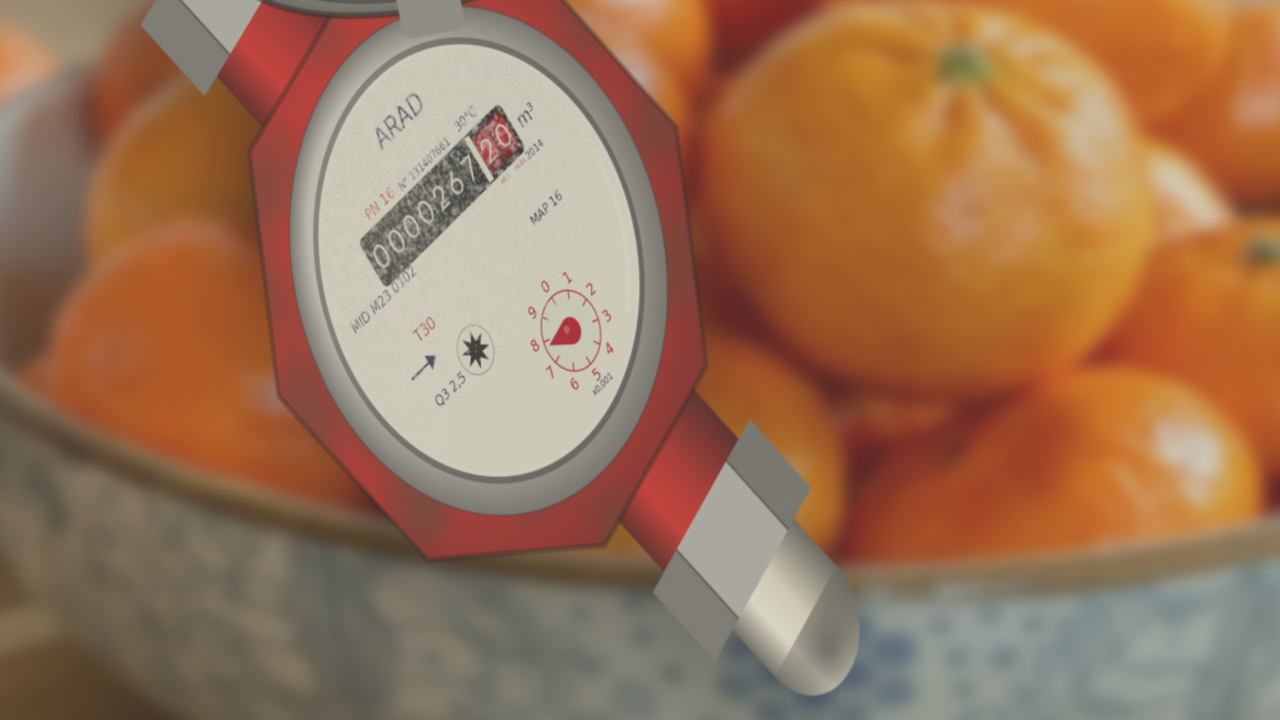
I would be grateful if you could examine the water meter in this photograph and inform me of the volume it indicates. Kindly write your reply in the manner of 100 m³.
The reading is 267.207 m³
